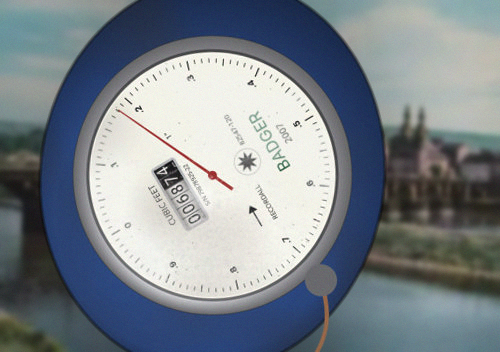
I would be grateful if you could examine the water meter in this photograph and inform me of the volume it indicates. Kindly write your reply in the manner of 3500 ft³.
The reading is 6874.18 ft³
